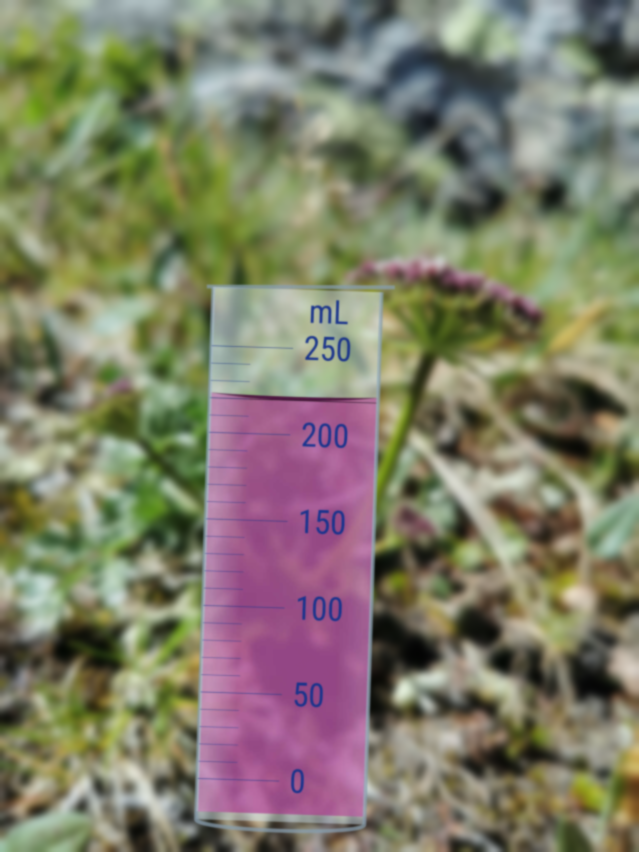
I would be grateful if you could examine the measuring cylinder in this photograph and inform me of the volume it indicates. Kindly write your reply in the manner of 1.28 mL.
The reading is 220 mL
